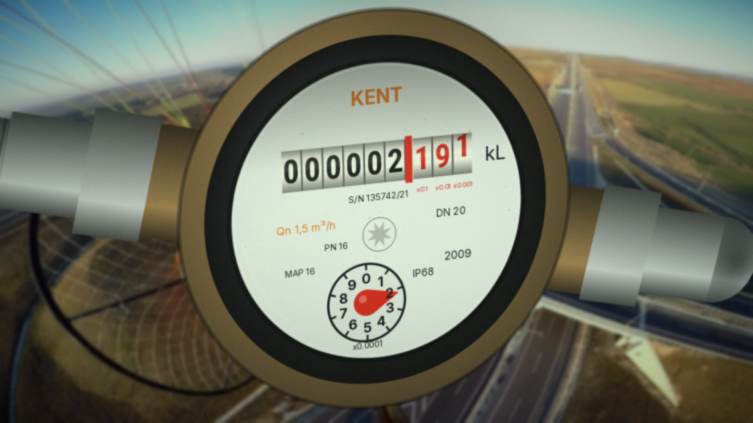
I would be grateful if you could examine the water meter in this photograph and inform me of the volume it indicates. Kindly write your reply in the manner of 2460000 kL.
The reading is 2.1912 kL
